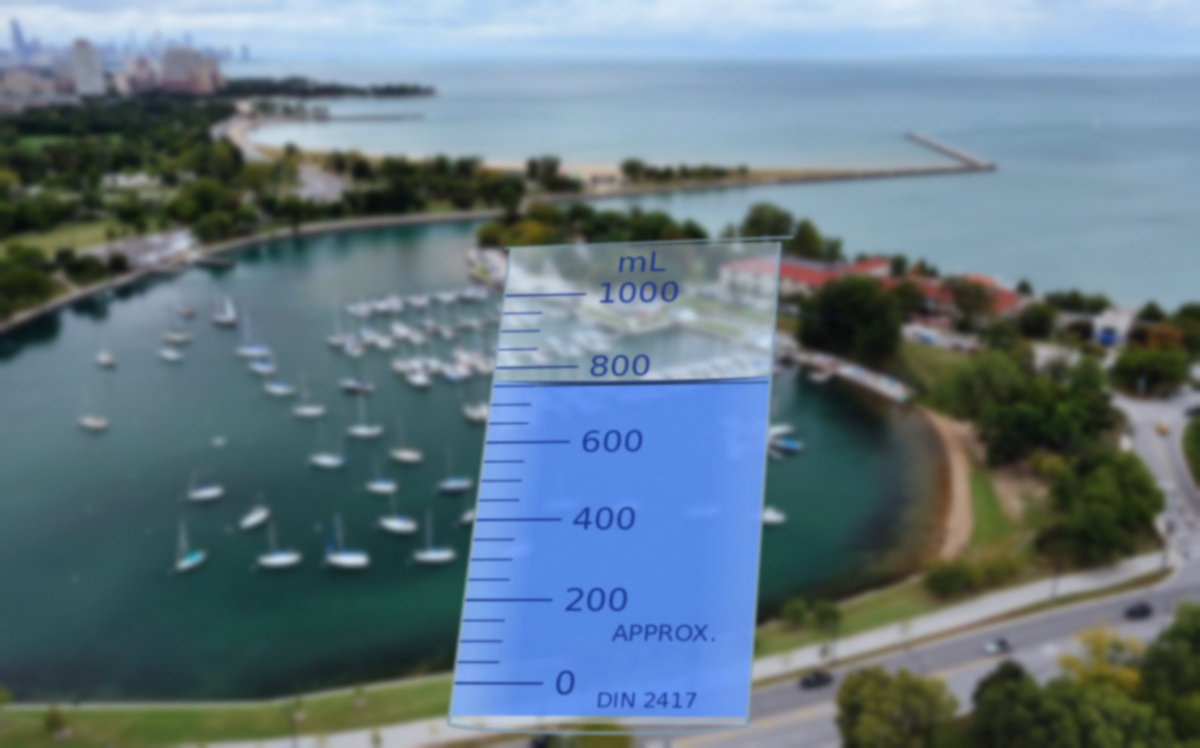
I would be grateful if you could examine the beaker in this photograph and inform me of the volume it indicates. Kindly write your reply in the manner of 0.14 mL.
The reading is 750 mL
